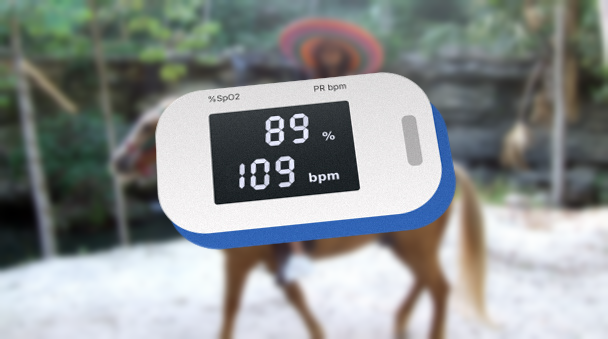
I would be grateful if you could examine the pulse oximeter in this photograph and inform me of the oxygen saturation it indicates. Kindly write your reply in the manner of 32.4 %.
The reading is 89 %
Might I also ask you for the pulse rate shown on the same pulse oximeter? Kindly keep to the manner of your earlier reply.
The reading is 109 bpm
